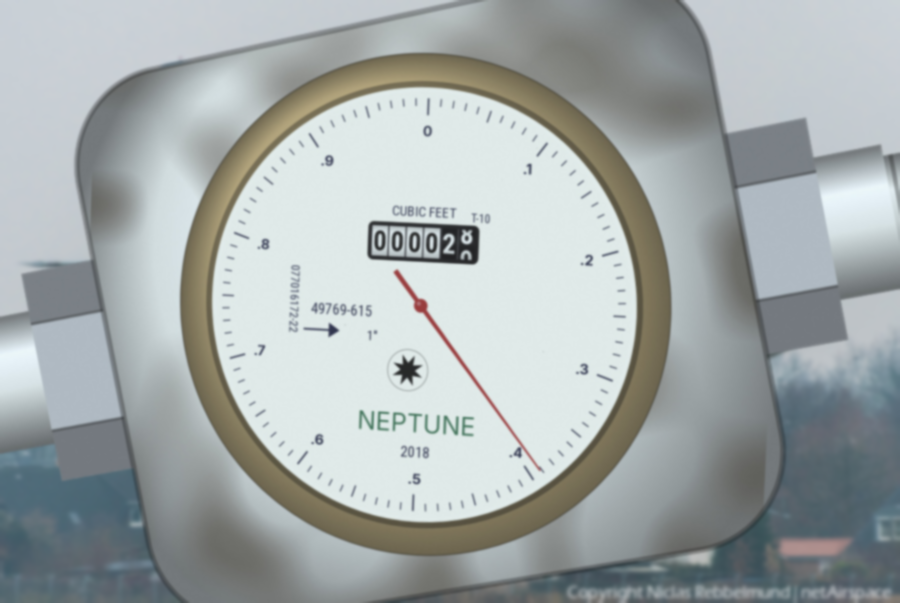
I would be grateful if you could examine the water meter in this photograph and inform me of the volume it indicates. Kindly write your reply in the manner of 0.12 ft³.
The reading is 28.39 ft³
